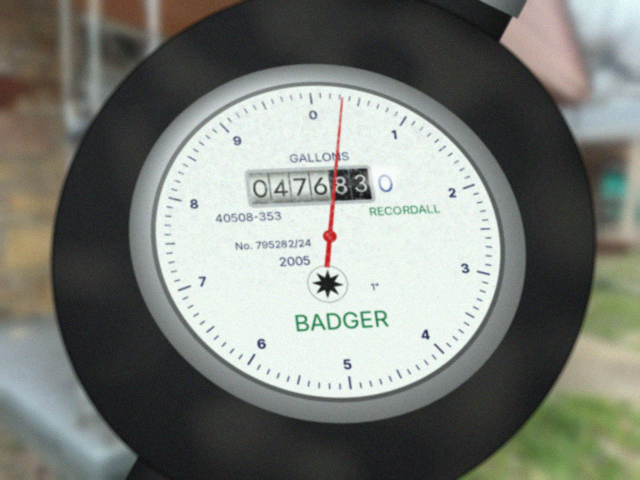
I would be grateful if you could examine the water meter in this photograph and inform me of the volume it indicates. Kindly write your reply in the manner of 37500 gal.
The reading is 476830.3 gal
